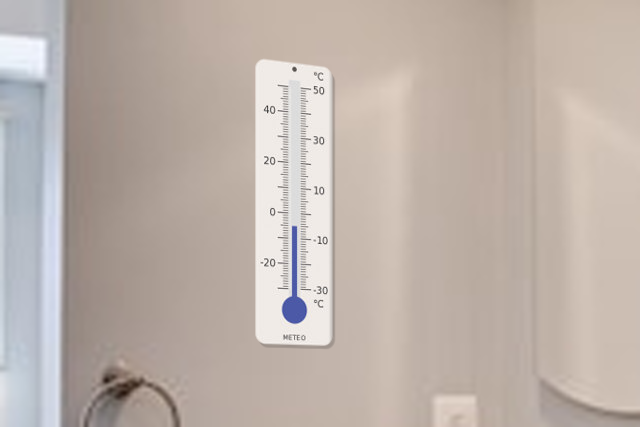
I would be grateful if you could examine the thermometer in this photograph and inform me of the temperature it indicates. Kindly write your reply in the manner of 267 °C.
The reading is -5 °C
